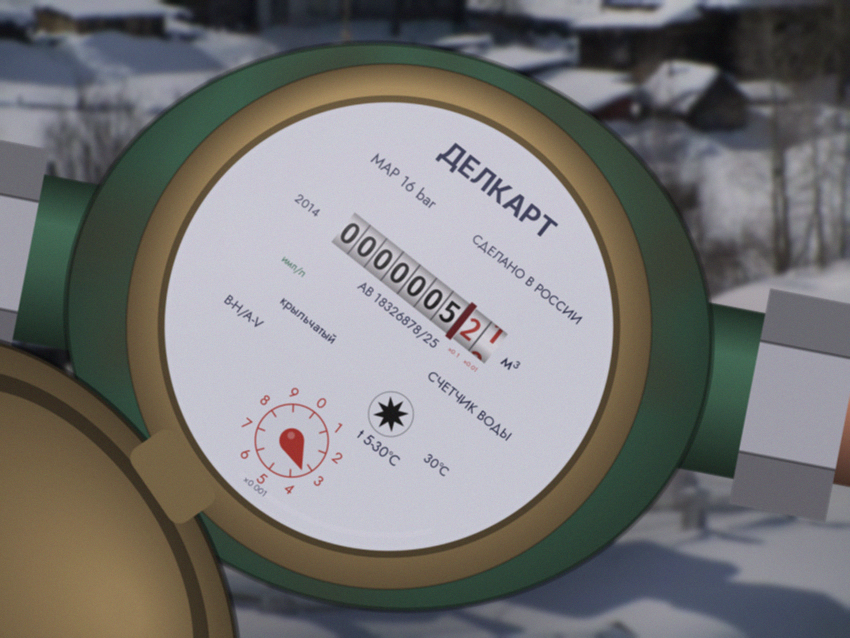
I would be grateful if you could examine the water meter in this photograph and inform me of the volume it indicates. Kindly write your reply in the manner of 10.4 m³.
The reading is 5.213 m³
